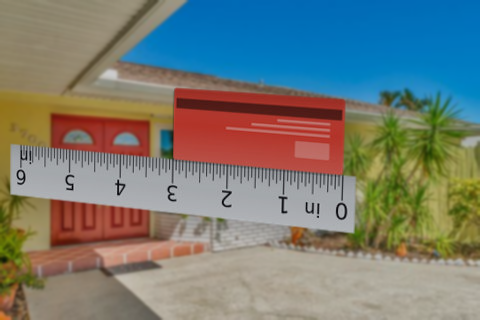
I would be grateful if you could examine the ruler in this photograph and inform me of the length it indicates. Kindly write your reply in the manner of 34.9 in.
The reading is 3 in
